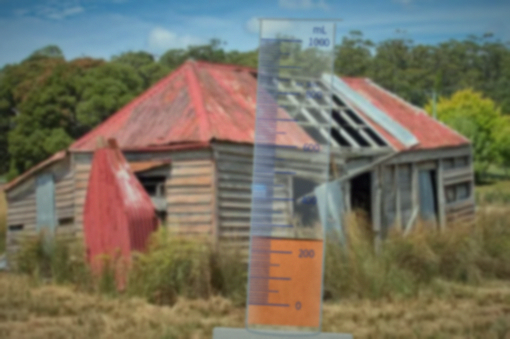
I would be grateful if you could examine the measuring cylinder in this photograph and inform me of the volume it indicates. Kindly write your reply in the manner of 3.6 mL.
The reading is 250 mL
